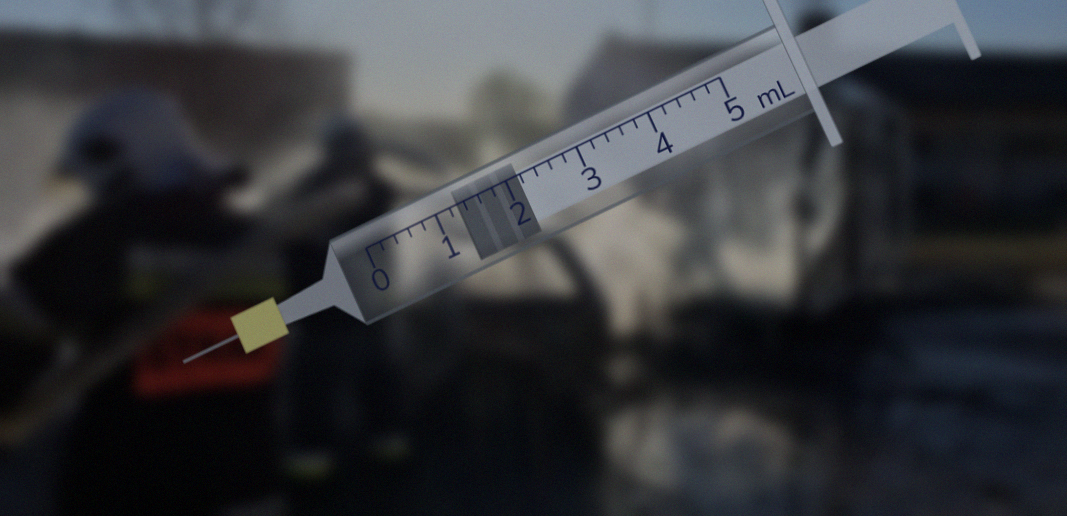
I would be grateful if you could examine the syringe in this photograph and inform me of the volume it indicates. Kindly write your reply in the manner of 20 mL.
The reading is 1.3 mL
